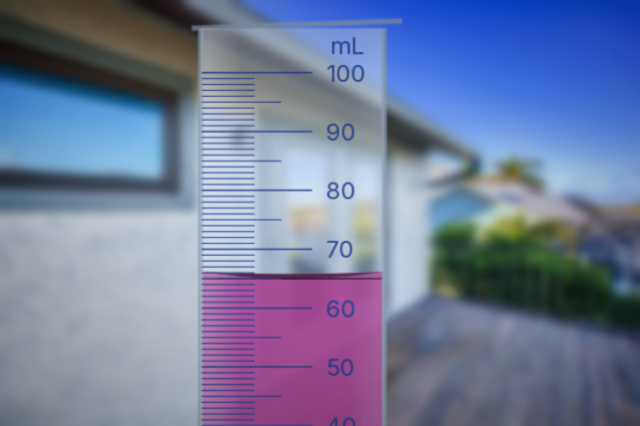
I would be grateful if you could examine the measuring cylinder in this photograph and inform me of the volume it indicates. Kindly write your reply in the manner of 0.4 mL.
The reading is 65 mL
